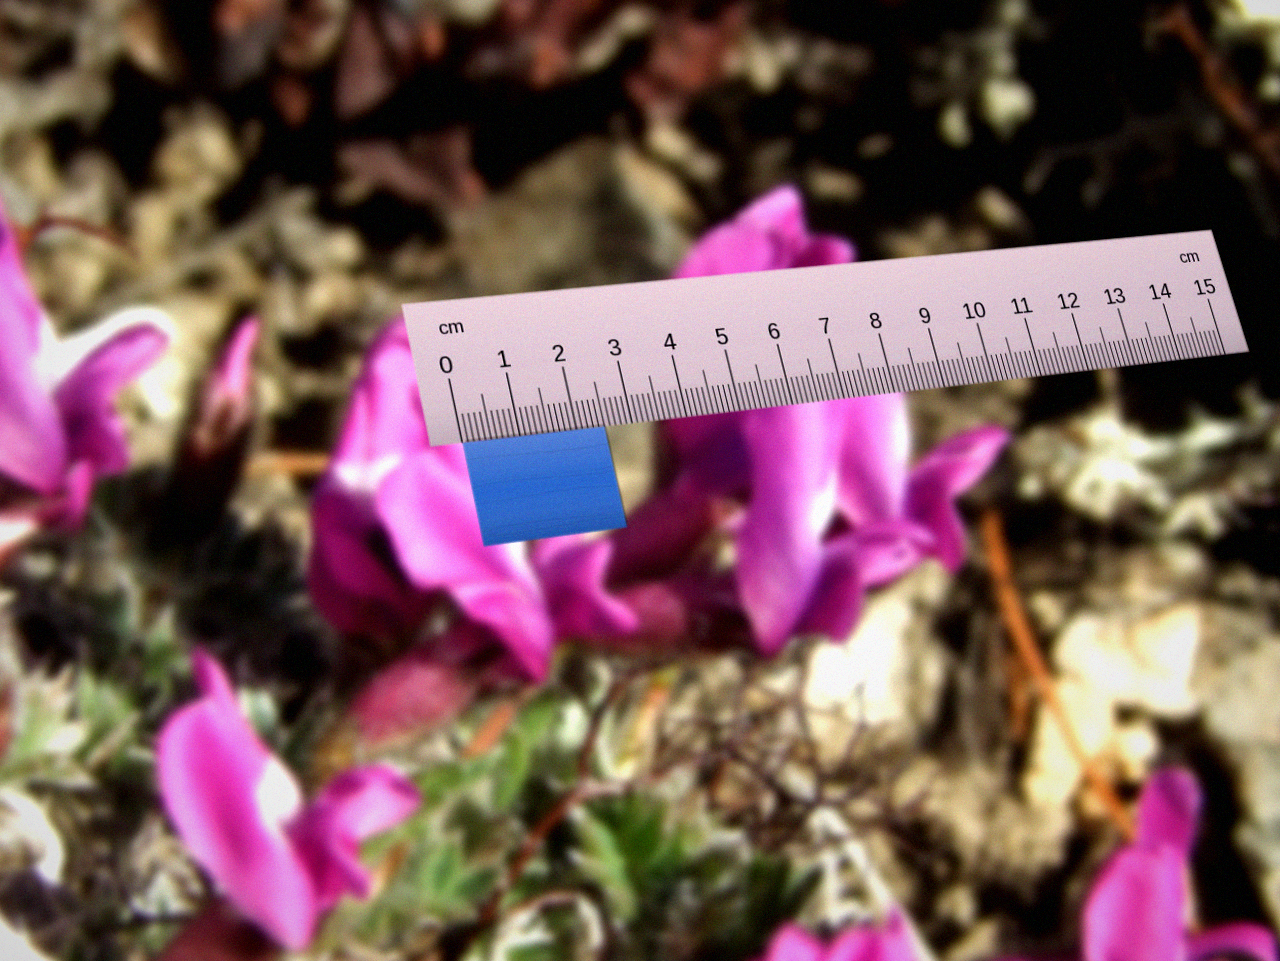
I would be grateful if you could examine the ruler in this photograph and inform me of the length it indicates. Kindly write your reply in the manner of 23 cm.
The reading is 2.5 cm
